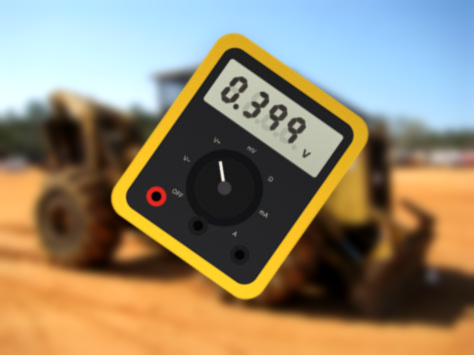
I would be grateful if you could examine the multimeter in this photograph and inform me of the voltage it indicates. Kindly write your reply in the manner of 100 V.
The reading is 0.399 V
